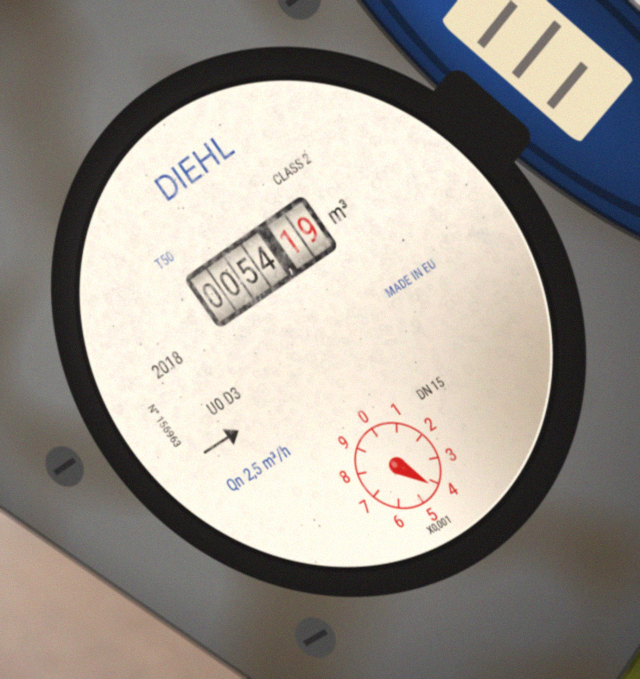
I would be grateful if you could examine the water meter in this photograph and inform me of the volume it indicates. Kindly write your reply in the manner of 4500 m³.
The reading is 54.194 m³
